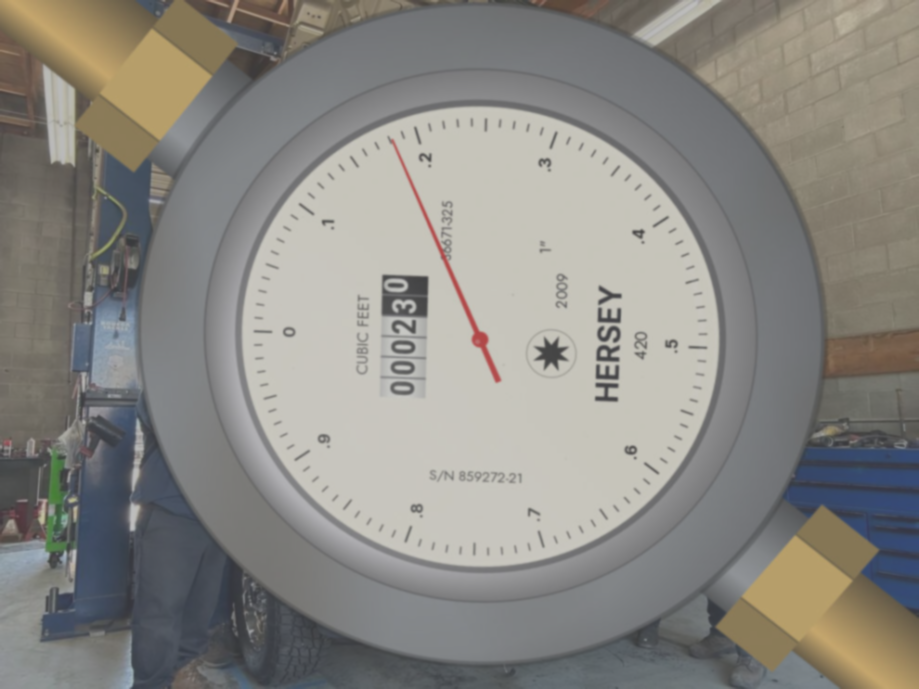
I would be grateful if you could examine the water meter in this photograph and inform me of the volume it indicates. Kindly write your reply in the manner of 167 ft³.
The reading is 230.18 ft³
